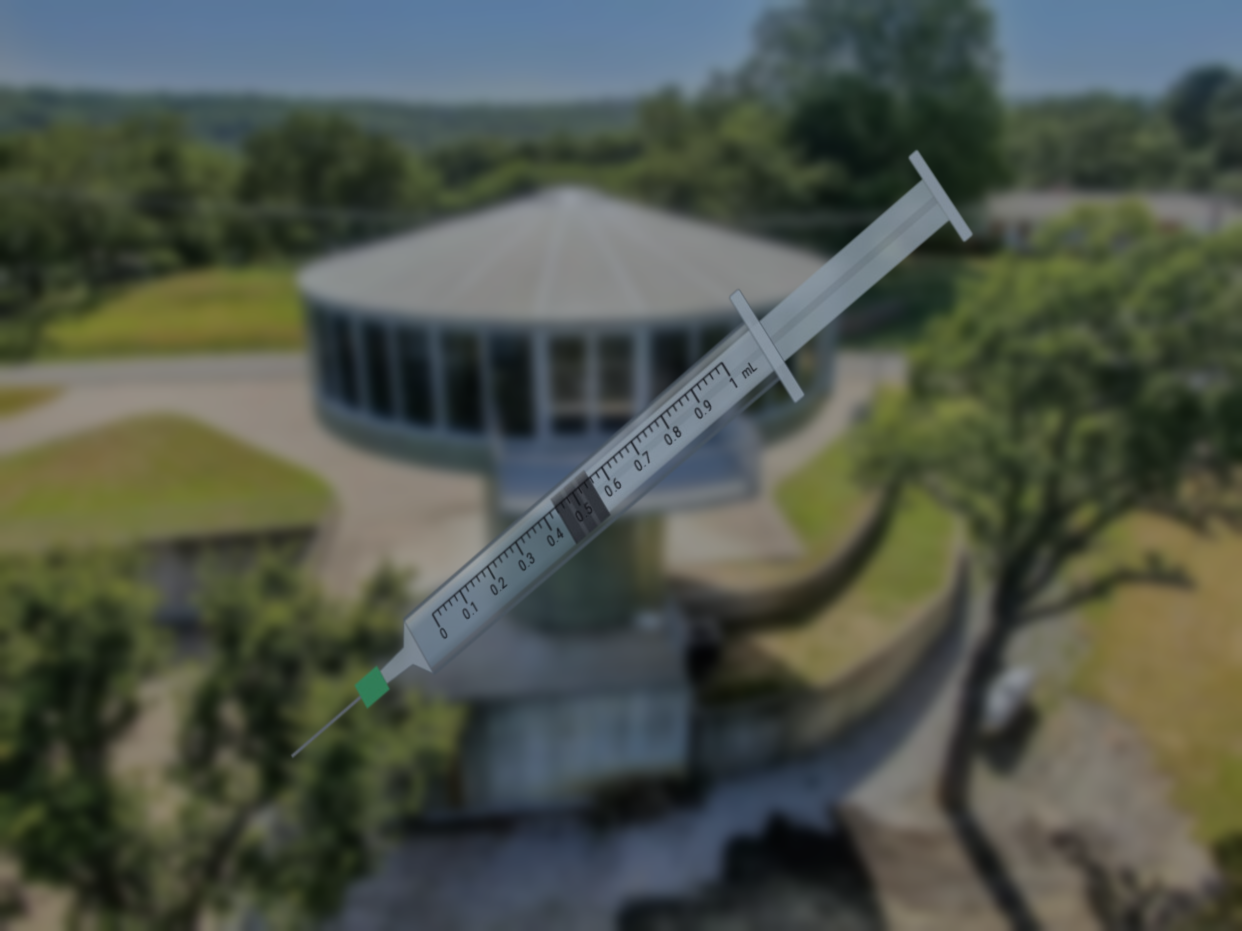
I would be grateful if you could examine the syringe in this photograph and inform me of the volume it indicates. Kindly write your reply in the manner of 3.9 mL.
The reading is 0.44 mL
